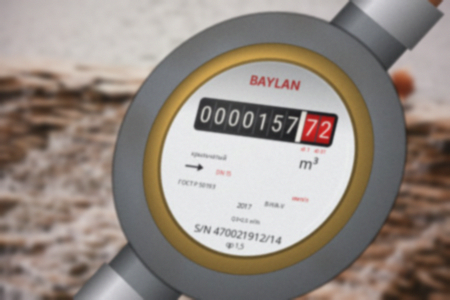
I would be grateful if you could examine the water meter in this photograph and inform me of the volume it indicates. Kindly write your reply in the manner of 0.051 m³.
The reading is 157.72 m³
